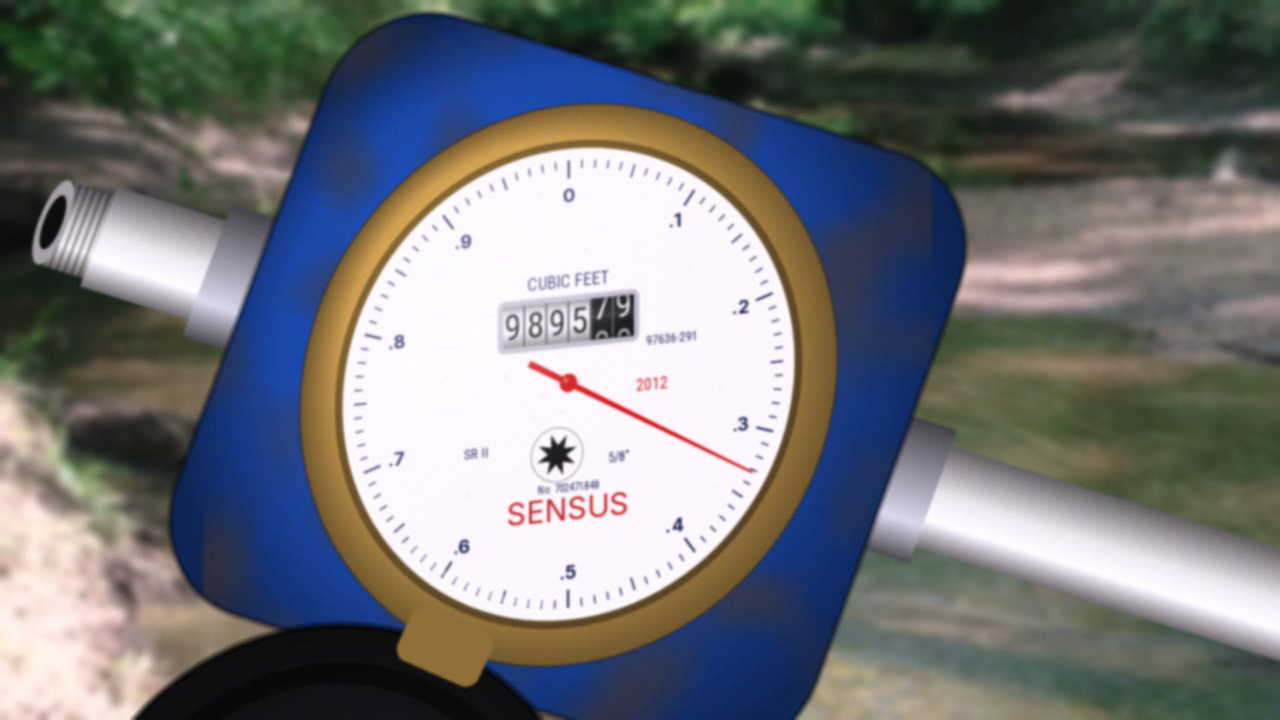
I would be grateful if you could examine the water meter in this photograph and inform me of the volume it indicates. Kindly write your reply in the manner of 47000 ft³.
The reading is 989579.33 ft³
